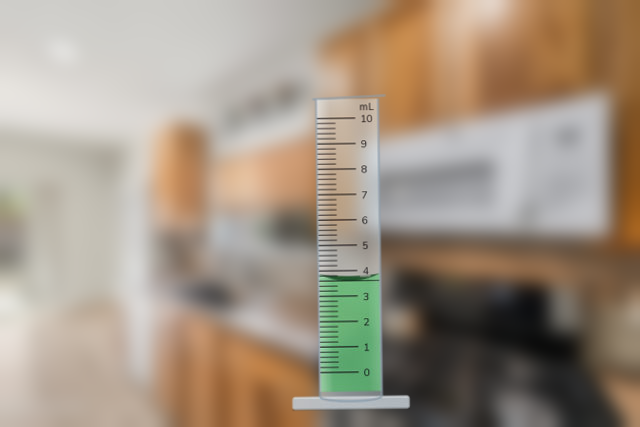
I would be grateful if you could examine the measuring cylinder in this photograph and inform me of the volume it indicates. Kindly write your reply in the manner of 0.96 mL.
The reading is 3.6 mL
